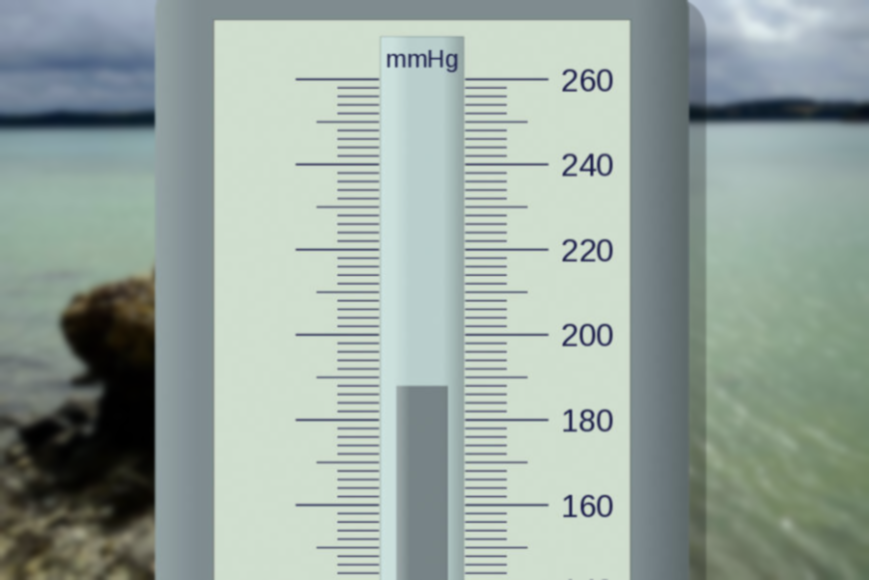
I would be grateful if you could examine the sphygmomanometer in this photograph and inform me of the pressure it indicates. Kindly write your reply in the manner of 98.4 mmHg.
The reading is 188 mmHg
